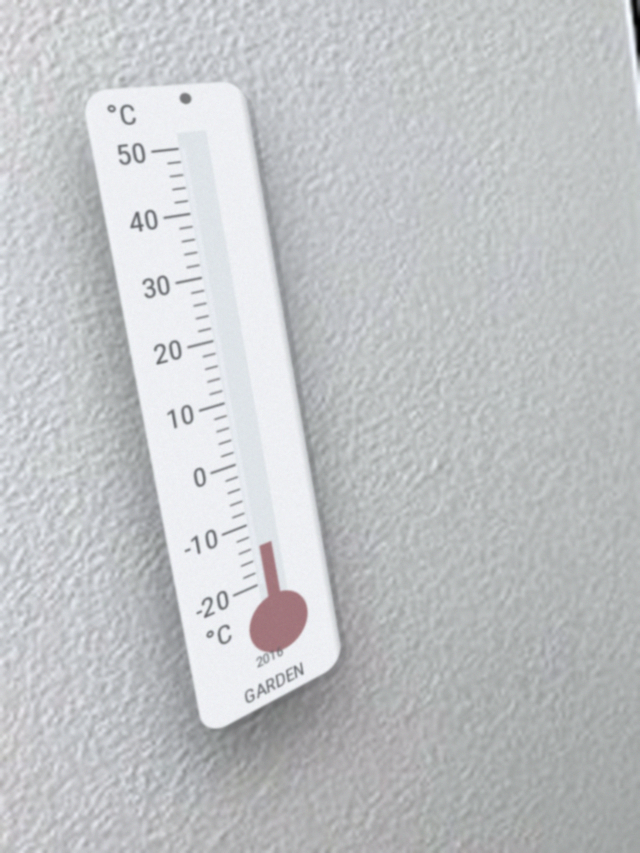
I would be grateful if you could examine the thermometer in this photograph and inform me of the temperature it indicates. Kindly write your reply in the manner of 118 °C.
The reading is -14 °C
